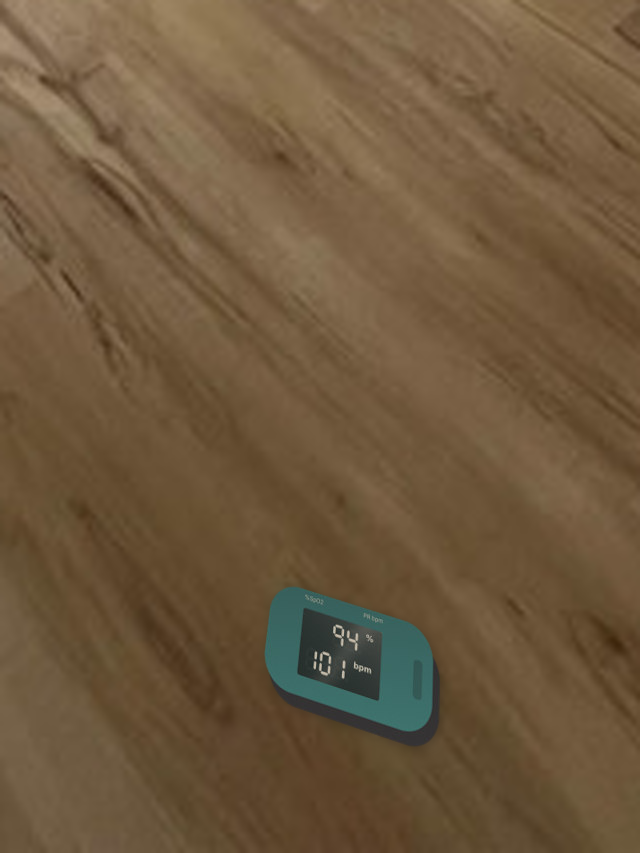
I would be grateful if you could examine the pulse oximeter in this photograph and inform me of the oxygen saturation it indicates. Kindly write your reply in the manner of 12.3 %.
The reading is 94 %
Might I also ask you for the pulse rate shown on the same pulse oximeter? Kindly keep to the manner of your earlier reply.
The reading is 101 bpm
